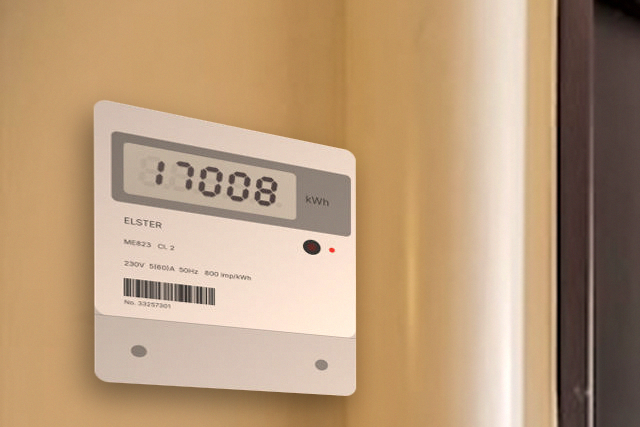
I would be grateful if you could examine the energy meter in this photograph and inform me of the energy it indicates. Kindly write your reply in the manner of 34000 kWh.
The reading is 17008 kWh
